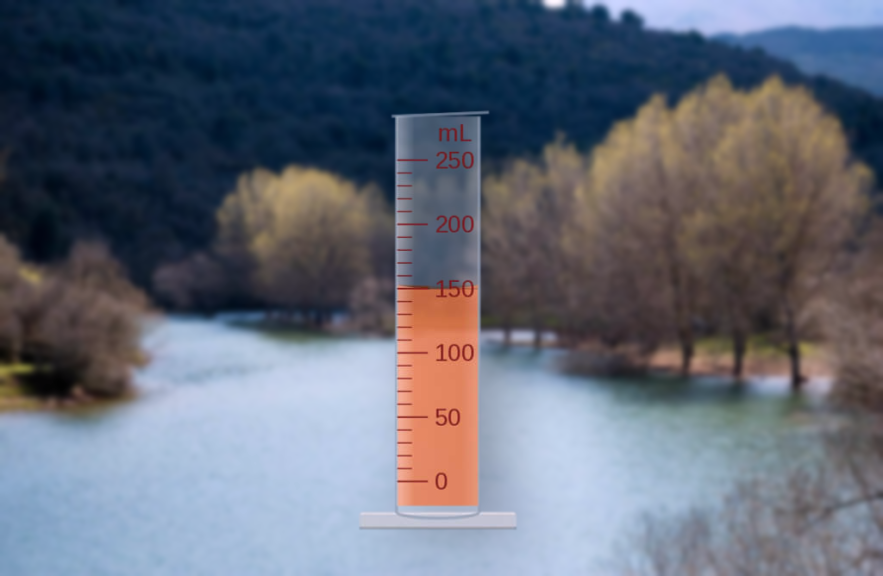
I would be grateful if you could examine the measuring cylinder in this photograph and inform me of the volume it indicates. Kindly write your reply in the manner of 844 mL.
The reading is 150 mL
